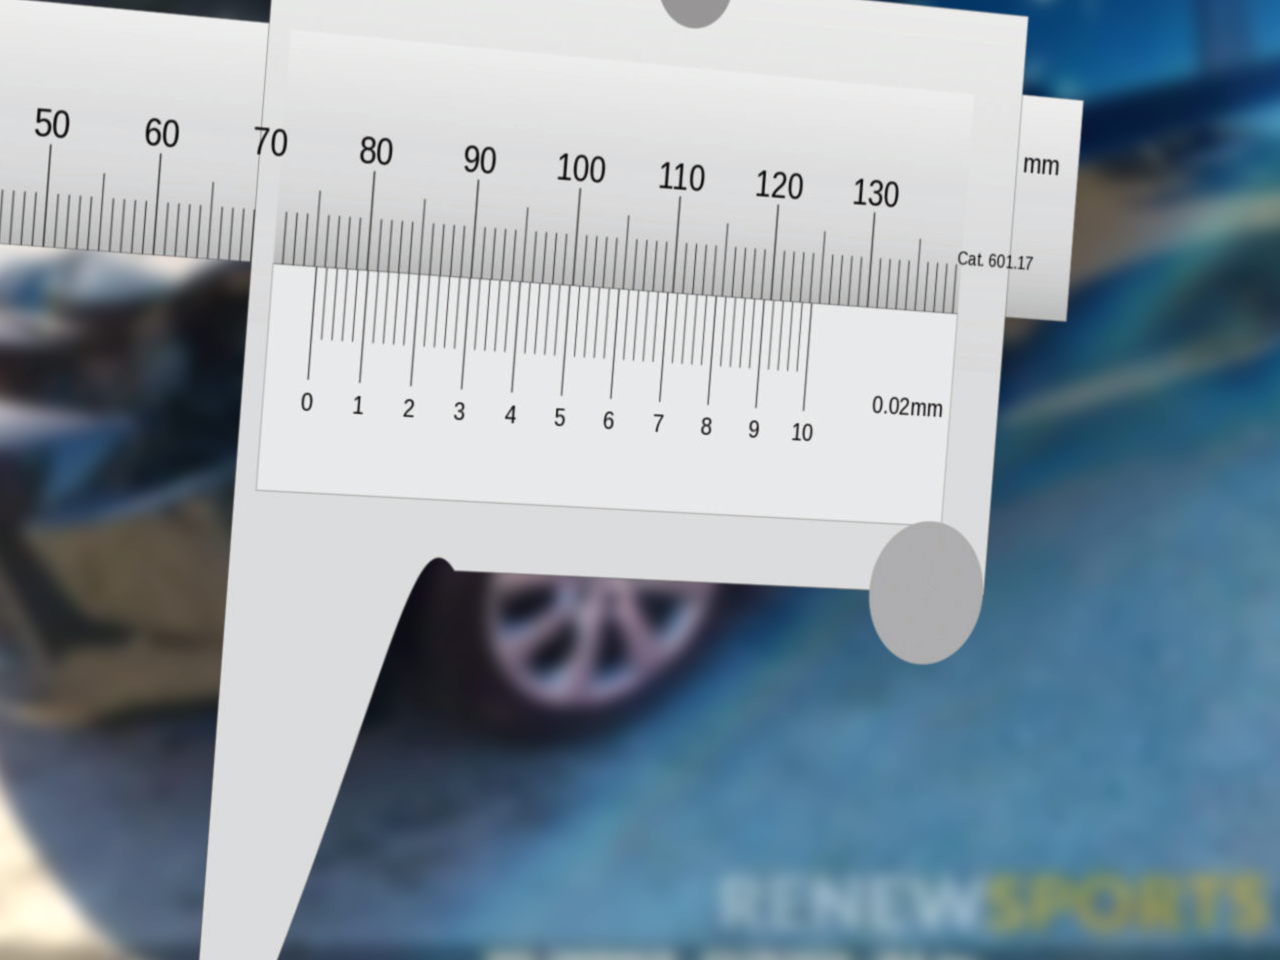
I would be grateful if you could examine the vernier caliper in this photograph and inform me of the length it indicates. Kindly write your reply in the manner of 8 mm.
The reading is 75.2 mm
